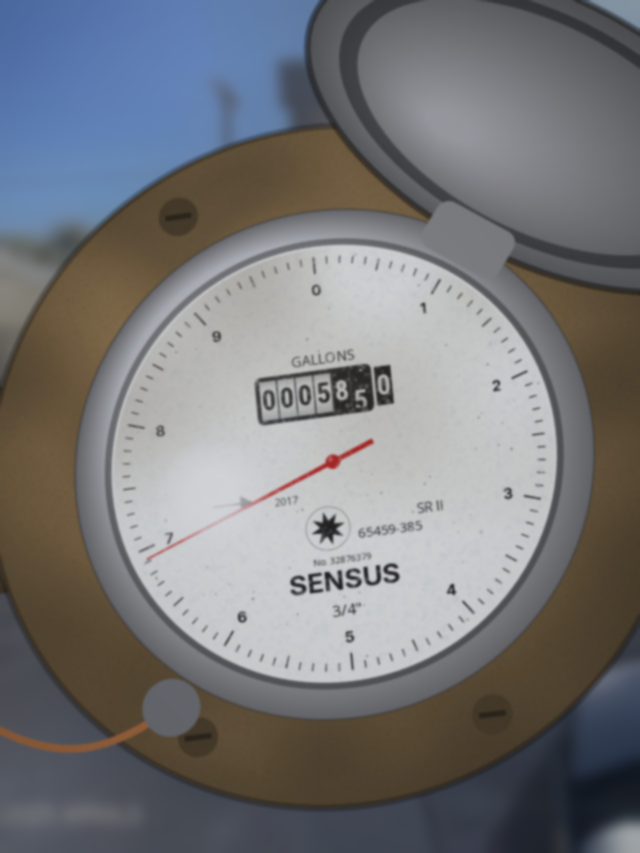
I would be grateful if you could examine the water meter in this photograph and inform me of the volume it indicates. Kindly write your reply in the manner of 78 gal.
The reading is 5846.9 gal
